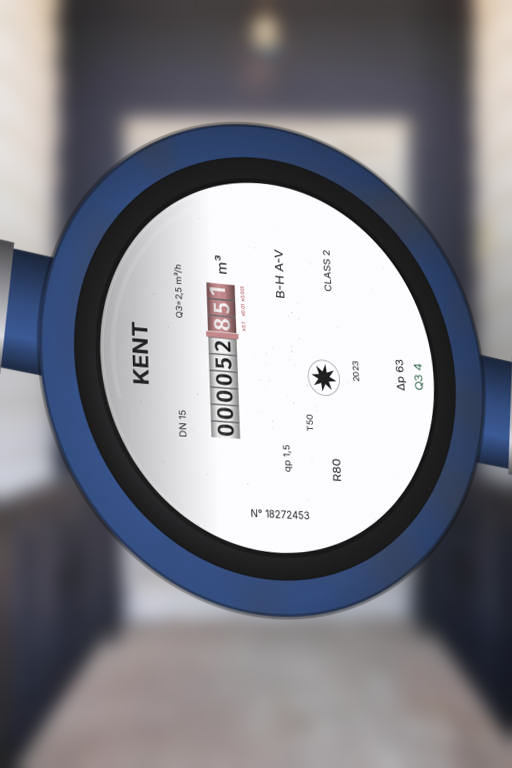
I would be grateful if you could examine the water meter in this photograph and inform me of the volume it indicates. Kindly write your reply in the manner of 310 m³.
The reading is 52.851 m³
